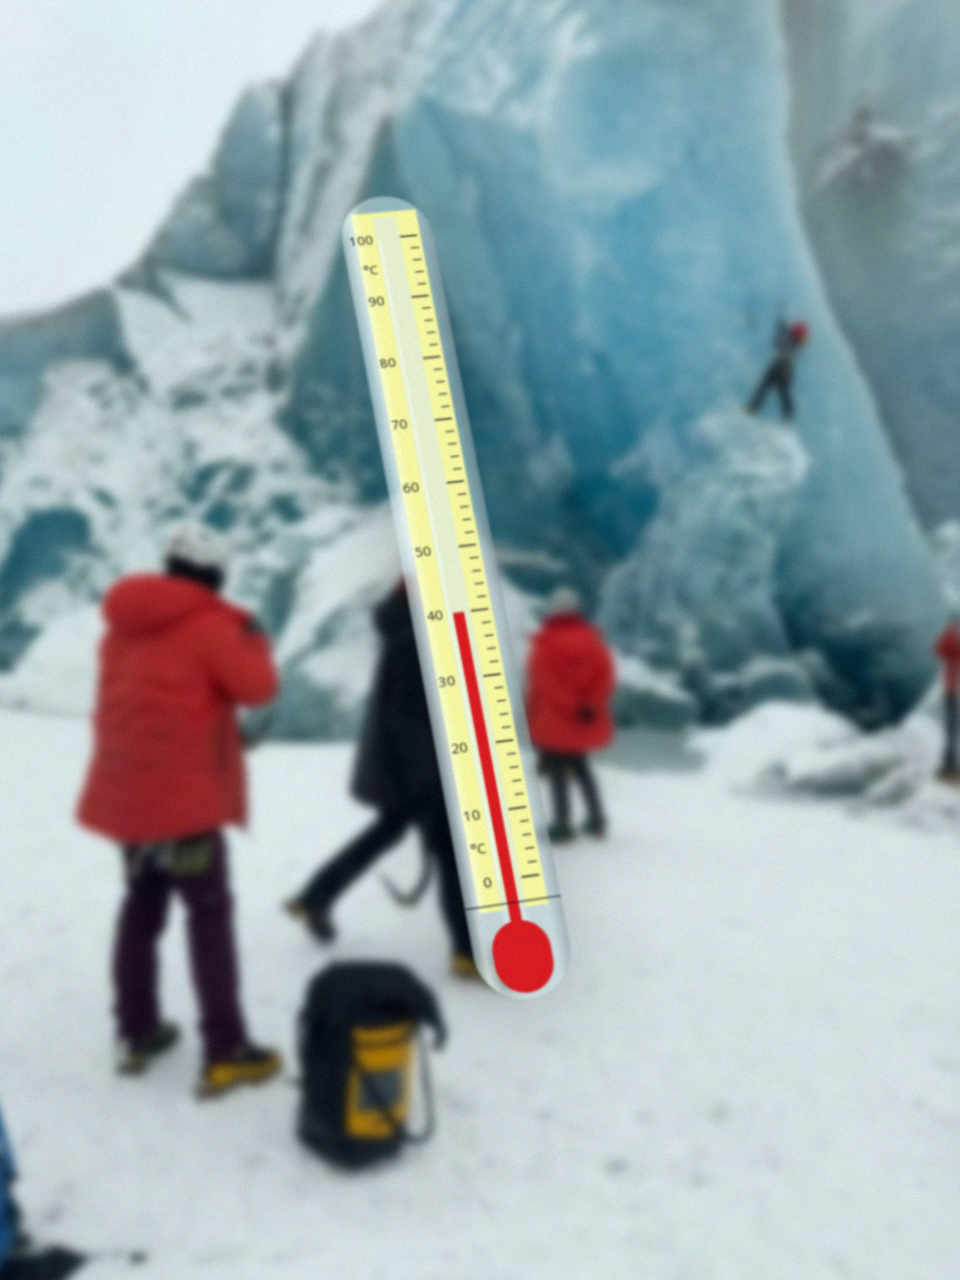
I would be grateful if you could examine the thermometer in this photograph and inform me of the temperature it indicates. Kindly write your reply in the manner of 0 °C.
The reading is 40 °C
